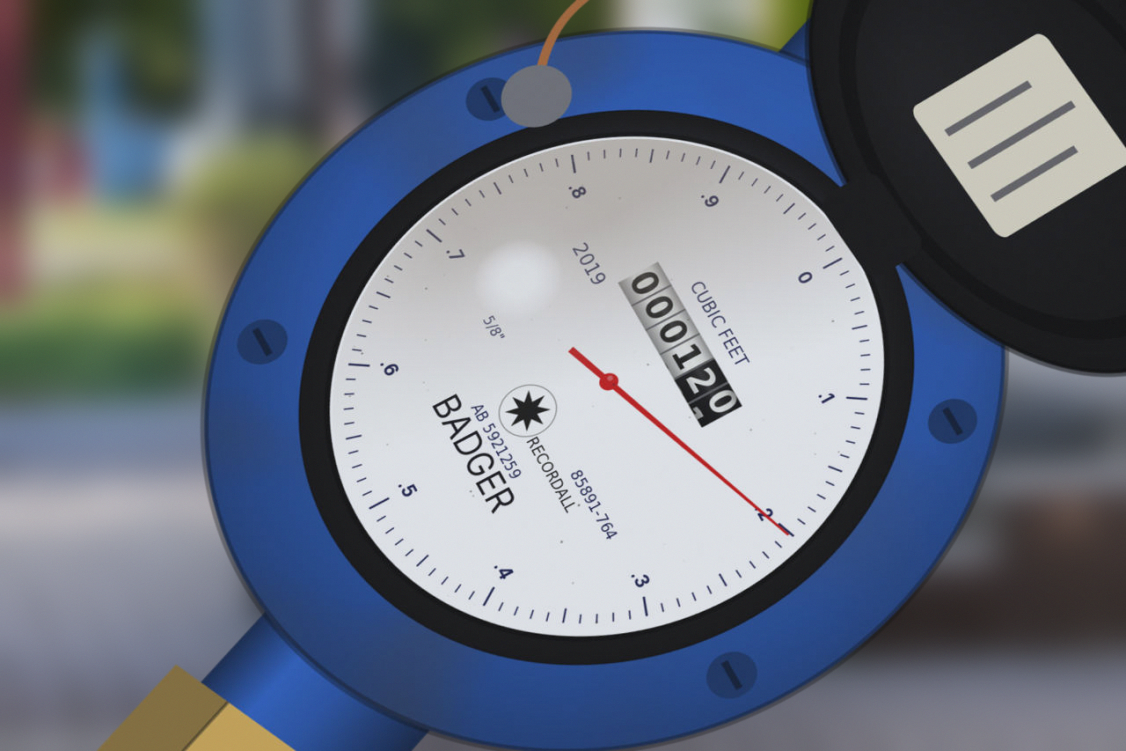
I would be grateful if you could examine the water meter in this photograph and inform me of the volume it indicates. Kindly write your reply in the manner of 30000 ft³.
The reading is 120.20 ft³
